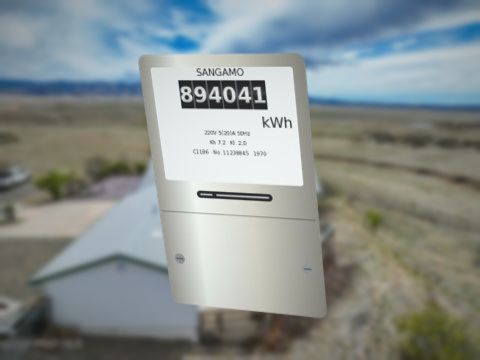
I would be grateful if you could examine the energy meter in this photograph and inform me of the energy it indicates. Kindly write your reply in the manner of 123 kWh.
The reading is 894041 kWh
